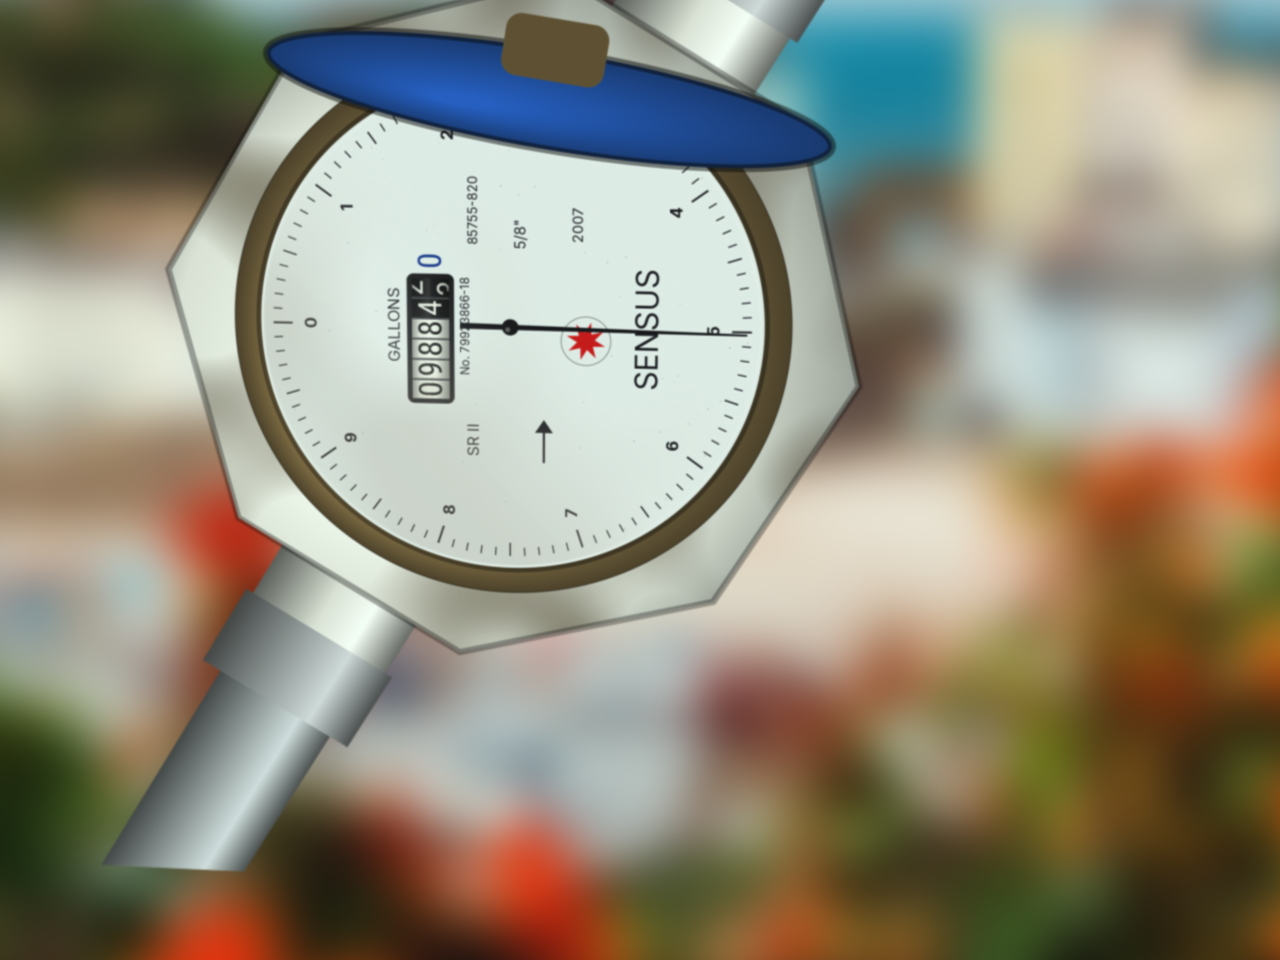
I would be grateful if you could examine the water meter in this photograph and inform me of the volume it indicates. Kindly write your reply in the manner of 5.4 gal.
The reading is 988425.0 gal
